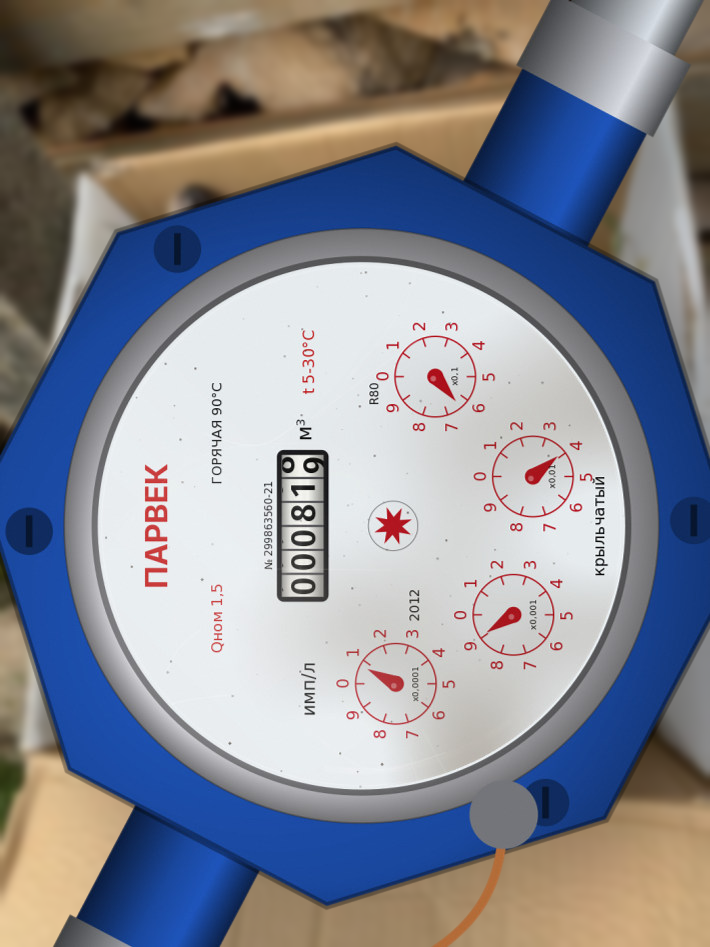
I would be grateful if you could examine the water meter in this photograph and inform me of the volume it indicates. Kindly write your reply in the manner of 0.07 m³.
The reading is 818.6390 m³
